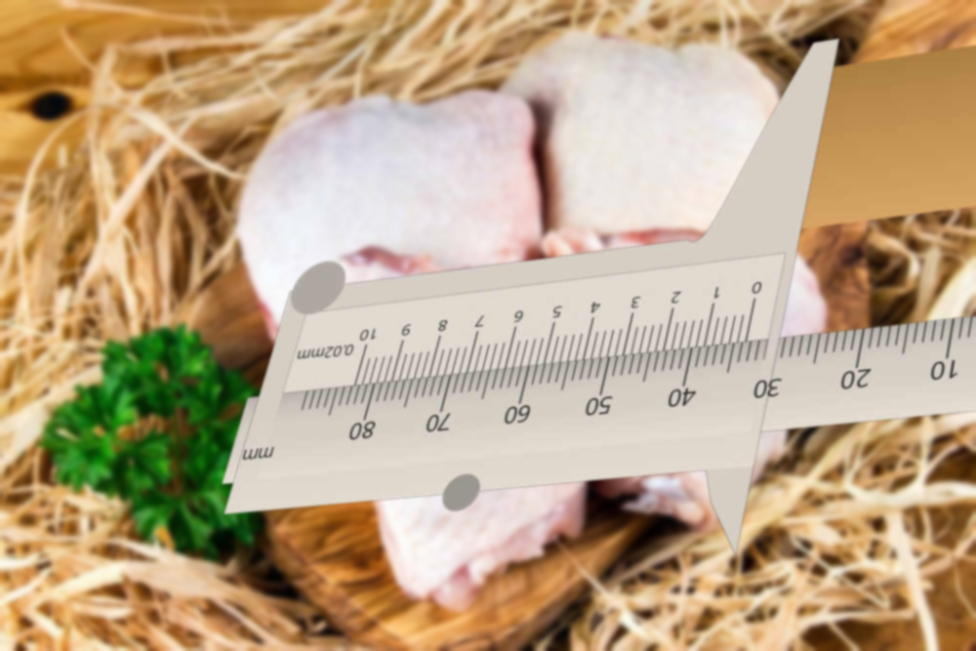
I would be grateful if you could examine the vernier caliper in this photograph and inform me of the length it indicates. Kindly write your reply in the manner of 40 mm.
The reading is 33.6 mm
